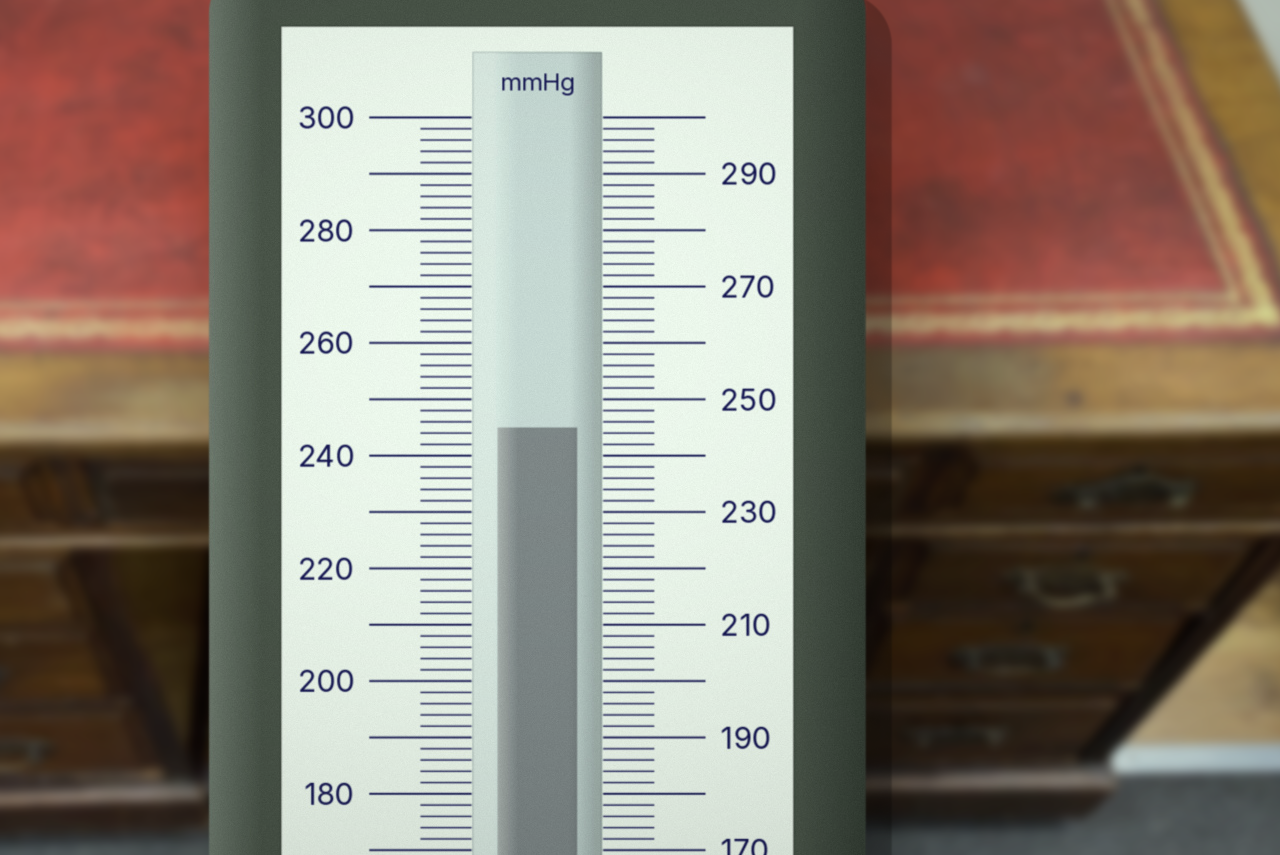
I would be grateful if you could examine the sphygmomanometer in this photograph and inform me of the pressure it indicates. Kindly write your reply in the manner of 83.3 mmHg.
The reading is 245 mmHg
